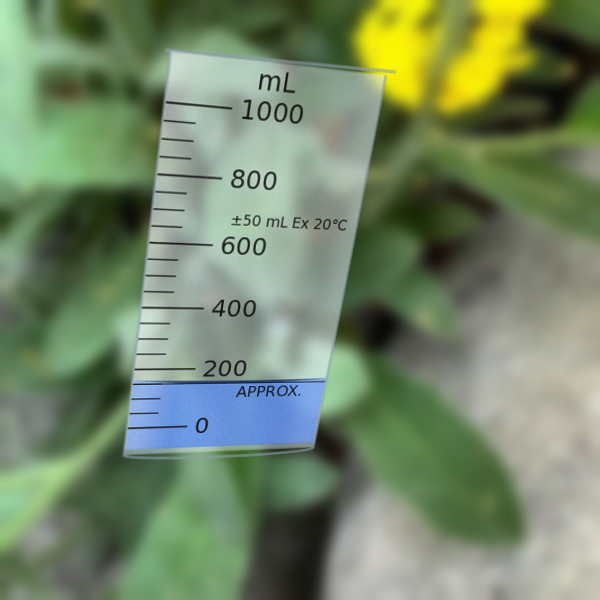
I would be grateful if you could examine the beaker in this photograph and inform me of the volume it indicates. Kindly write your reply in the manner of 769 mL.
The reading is 150 mL
